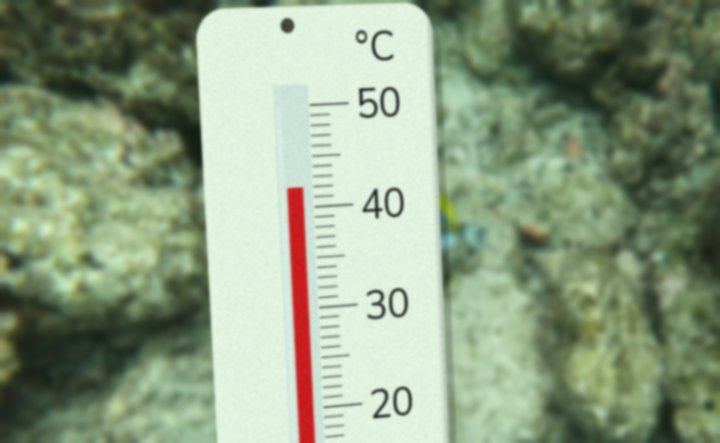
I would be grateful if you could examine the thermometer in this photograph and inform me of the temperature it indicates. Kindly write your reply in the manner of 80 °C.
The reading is 42 °C
